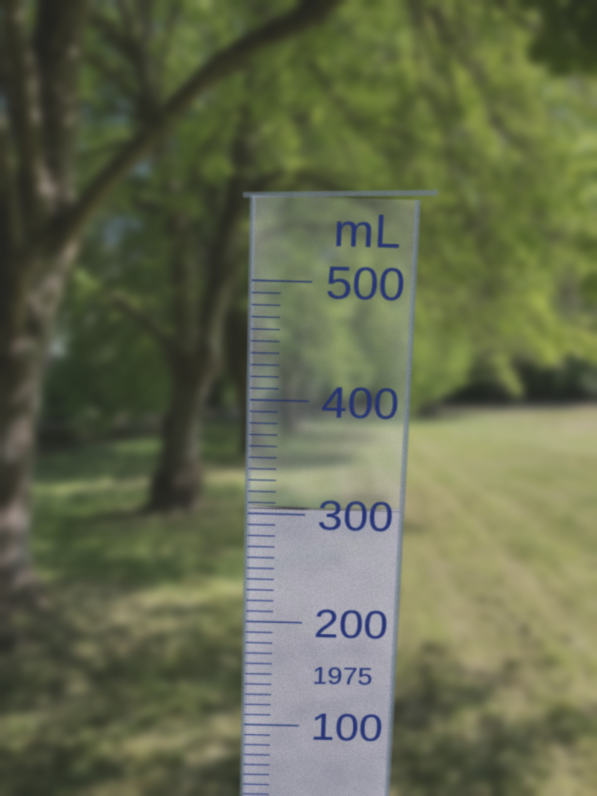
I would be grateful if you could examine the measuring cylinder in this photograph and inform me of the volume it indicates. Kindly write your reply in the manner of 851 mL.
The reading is 305 mL
